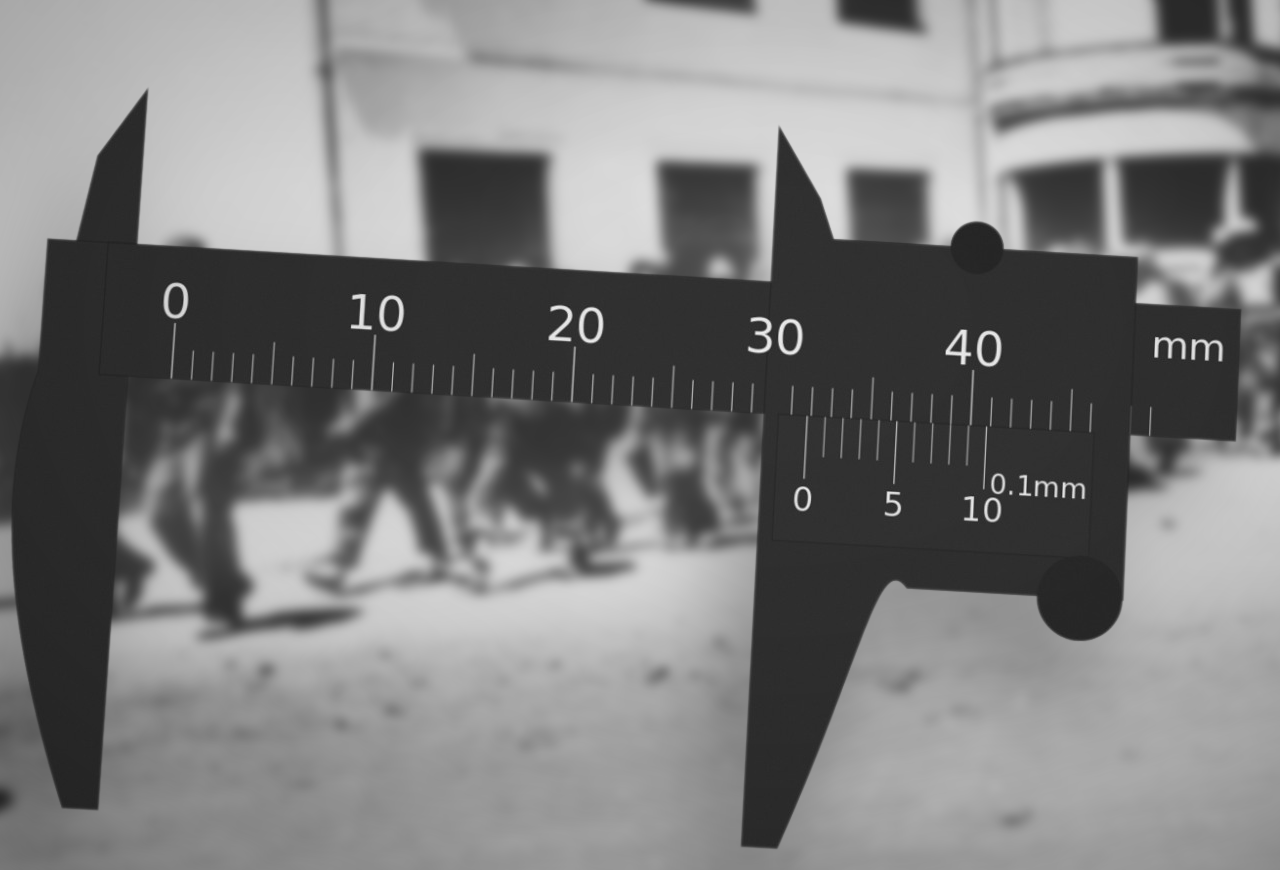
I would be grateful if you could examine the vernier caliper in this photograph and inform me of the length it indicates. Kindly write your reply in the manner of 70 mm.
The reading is 31.8 mm
